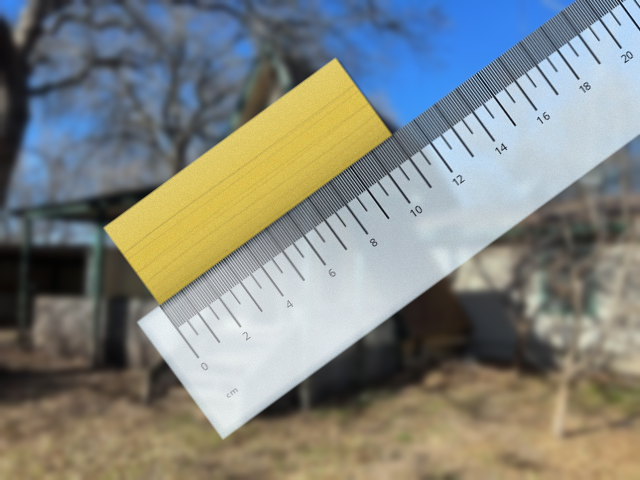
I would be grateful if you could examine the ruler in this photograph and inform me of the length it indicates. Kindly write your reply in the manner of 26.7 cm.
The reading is 11 cm
